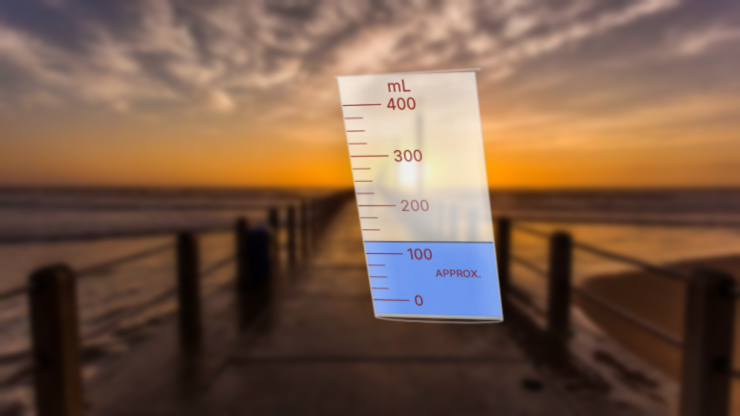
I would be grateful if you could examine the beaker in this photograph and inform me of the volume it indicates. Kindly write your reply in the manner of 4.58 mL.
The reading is 125 mL
